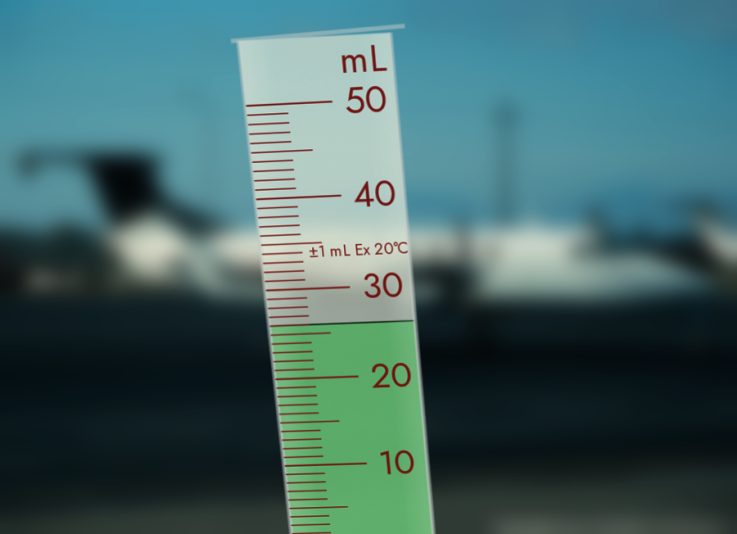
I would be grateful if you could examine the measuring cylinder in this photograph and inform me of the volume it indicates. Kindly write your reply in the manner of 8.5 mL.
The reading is 26 mL
